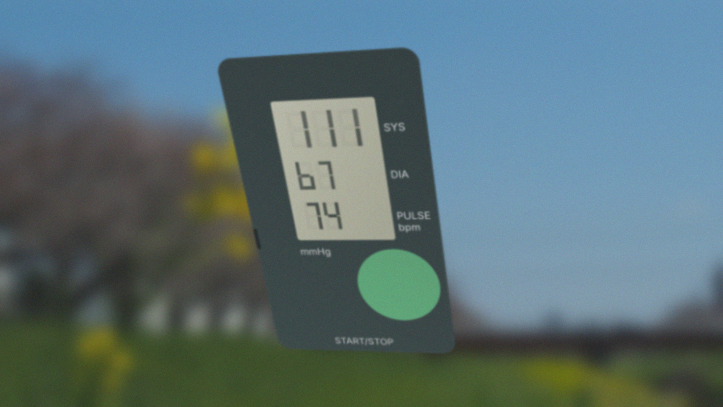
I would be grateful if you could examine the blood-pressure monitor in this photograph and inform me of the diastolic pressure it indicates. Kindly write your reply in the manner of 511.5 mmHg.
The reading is 67 mmHg
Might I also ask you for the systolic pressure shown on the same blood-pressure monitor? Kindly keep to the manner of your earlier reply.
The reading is 111 mmHg
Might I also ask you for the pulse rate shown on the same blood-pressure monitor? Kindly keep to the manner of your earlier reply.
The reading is 74 bpm
